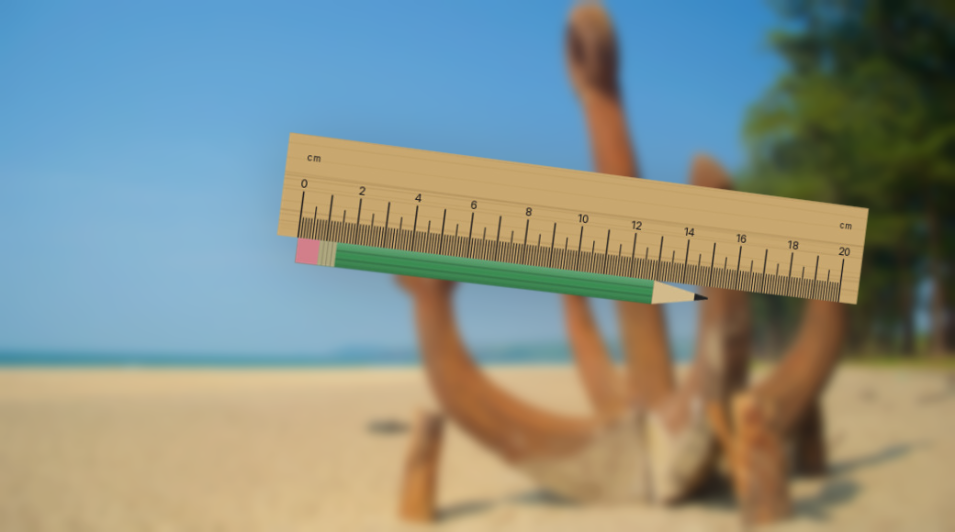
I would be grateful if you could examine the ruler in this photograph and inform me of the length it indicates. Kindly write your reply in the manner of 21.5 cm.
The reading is 15 cm
